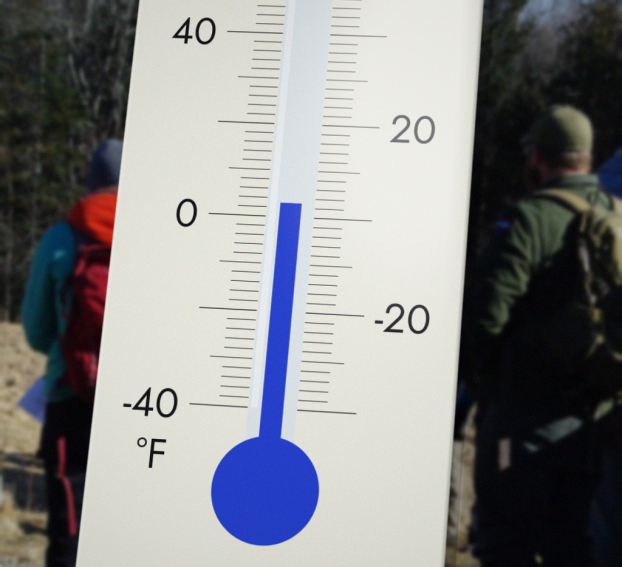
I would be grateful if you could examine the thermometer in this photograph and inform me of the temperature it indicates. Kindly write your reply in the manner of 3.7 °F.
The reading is 3 °F
